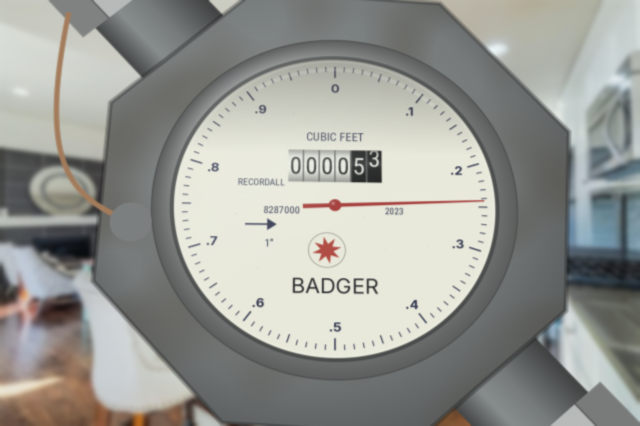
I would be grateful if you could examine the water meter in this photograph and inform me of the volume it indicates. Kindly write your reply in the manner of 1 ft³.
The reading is 53.24 ft³
